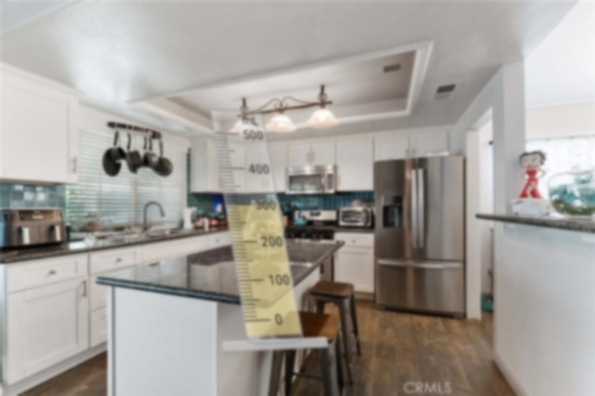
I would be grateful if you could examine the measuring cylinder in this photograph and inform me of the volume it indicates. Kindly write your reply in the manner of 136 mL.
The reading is 300 mL
